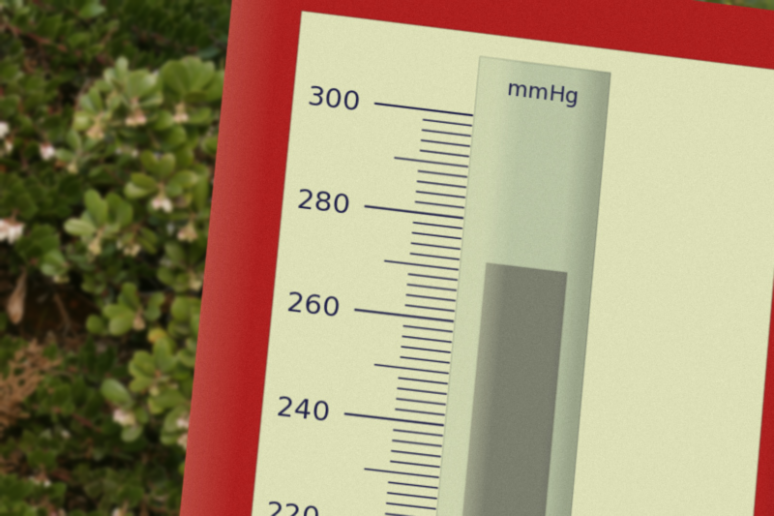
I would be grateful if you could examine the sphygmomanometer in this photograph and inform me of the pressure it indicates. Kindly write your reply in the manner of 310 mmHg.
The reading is 272 mmHg
